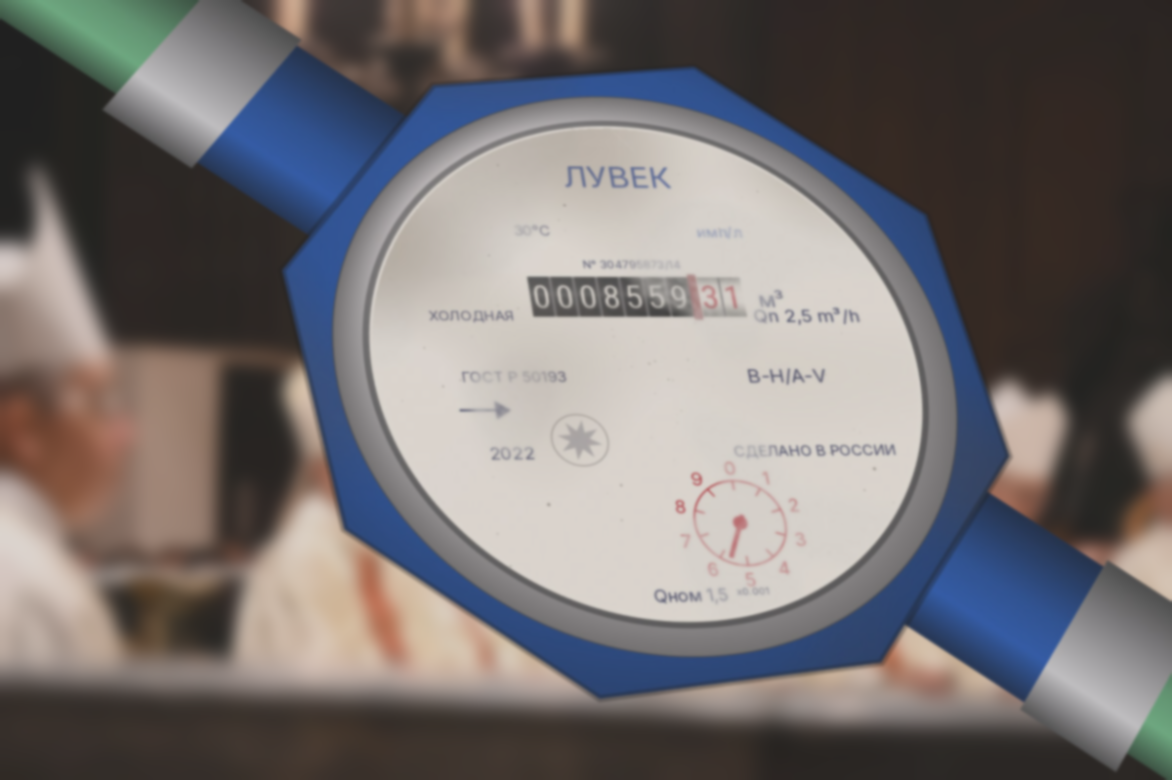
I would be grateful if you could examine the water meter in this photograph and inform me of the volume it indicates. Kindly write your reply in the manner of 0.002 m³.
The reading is 8559.315 m³
